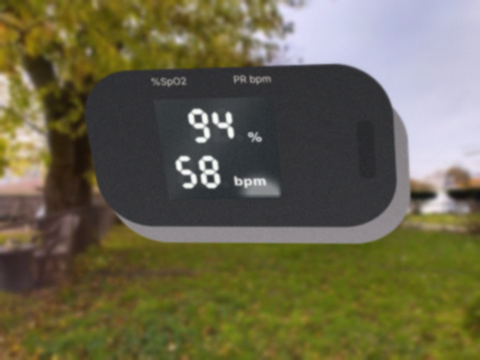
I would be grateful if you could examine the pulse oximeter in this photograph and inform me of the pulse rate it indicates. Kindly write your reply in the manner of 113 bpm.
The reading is 58 bpm
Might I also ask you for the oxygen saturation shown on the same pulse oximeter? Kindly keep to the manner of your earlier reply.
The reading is 94 %
